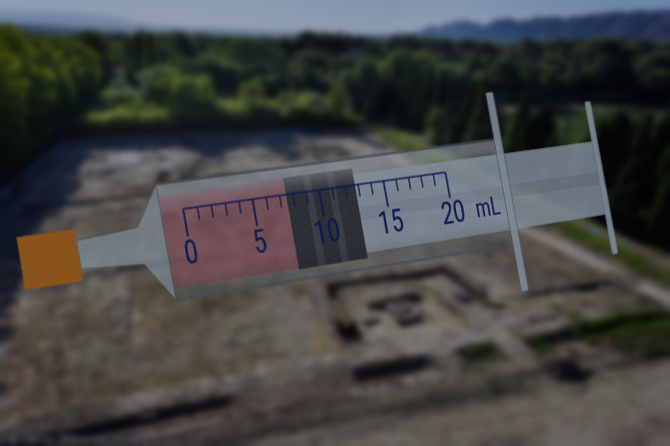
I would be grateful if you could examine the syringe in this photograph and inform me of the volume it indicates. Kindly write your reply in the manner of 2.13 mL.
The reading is 7.5 mL
